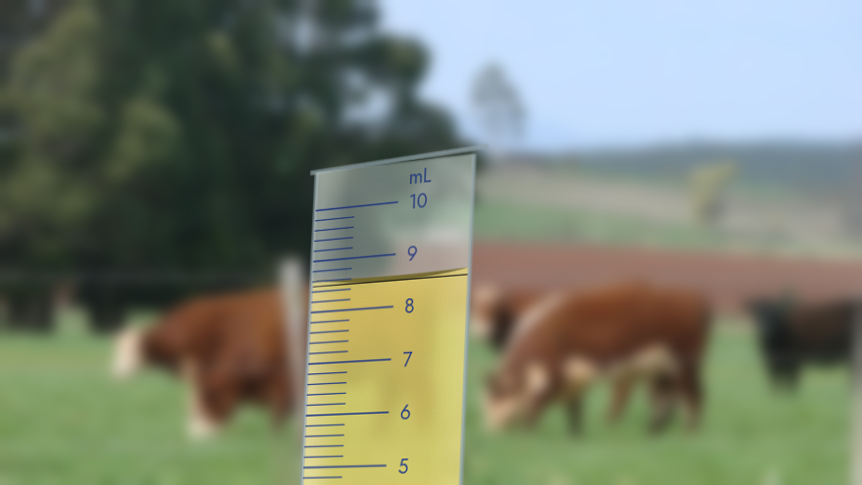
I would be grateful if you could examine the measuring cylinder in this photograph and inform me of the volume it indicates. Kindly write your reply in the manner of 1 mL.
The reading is 8.5 mL
